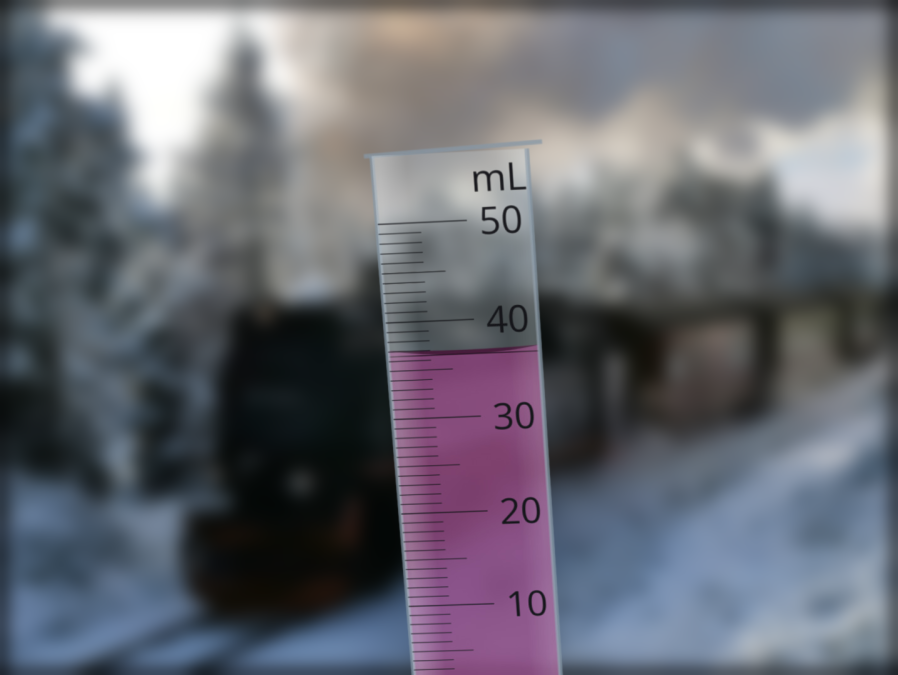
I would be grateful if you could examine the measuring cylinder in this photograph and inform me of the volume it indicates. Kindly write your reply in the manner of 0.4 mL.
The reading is 36.5 mL
